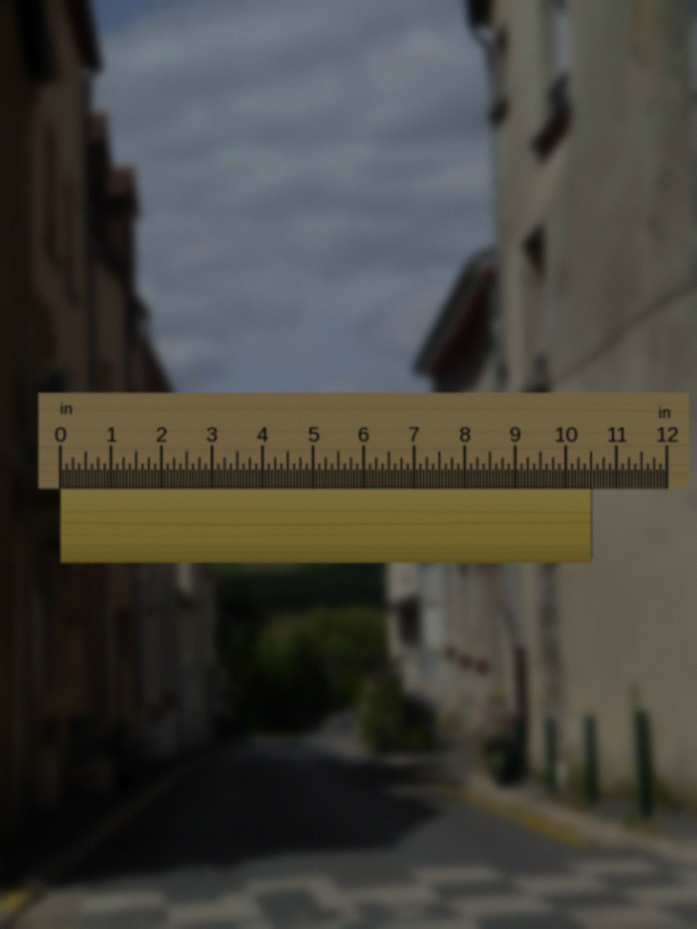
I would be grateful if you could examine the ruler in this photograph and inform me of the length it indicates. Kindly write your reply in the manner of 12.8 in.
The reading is 10.5 in
